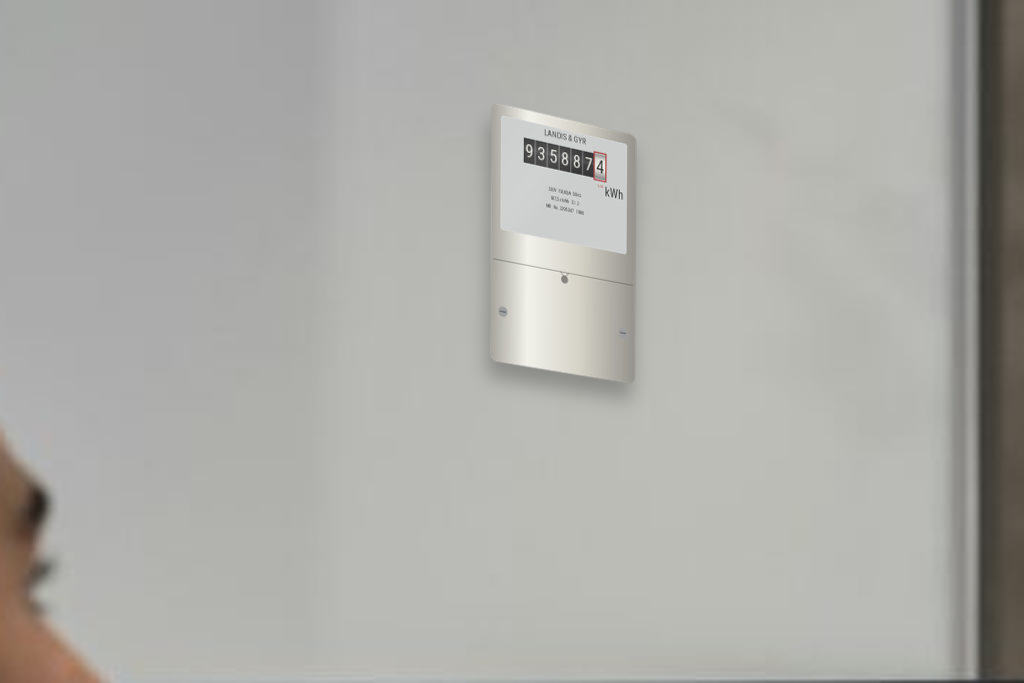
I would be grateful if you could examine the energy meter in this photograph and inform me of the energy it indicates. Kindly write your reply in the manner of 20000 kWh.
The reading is 935887.4 kWh
